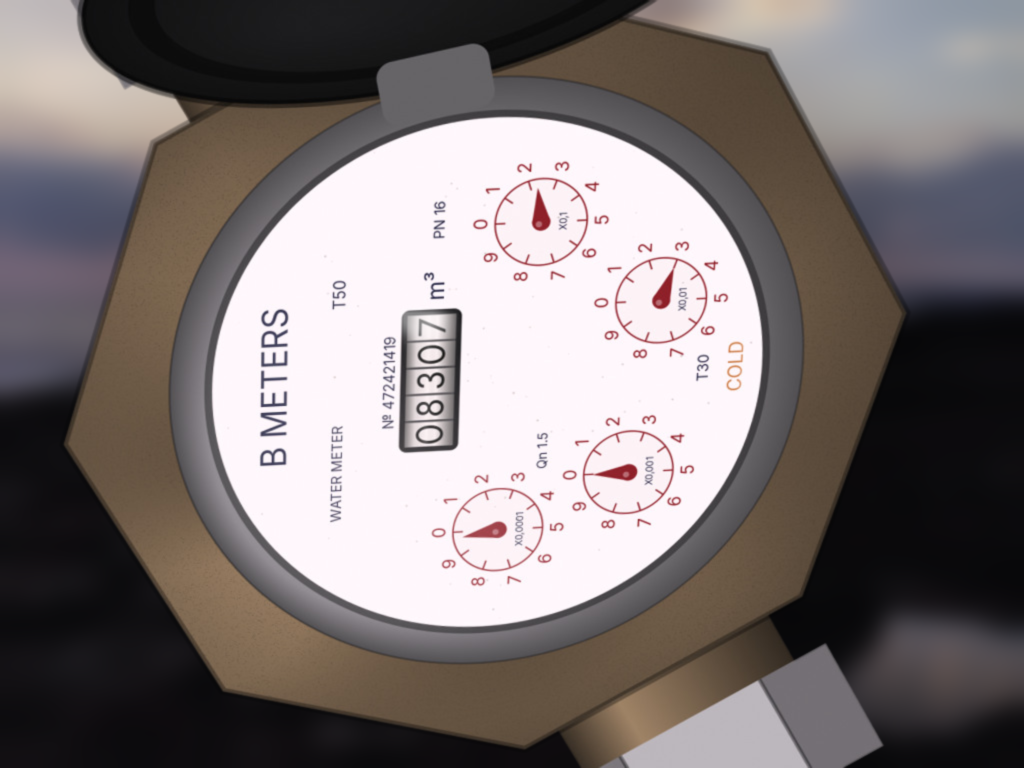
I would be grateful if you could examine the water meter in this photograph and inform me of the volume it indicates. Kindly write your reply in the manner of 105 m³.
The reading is 8307.2299 m³
